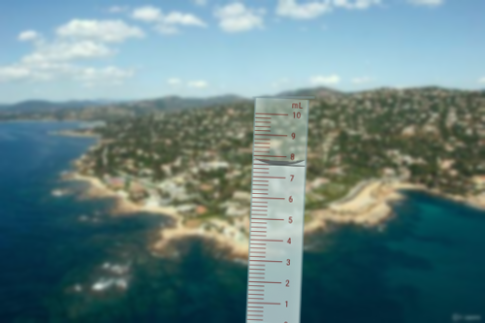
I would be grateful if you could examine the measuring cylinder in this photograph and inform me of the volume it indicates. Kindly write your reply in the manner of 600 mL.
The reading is 7.6 mL
